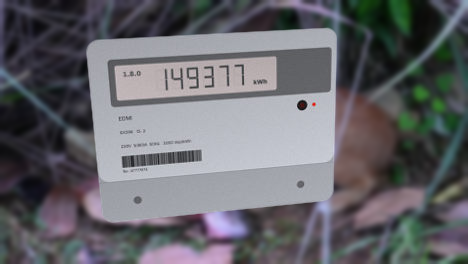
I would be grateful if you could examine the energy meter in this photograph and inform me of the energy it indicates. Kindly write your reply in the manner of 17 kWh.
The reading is 149377 kWh
